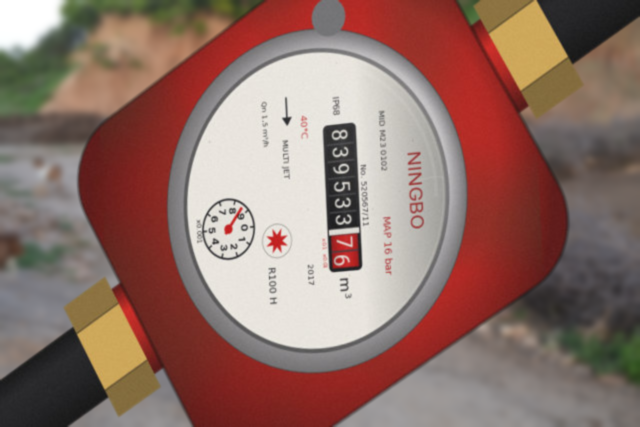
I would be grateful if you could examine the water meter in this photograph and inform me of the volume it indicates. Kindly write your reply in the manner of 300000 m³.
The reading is 839533.758 m³
